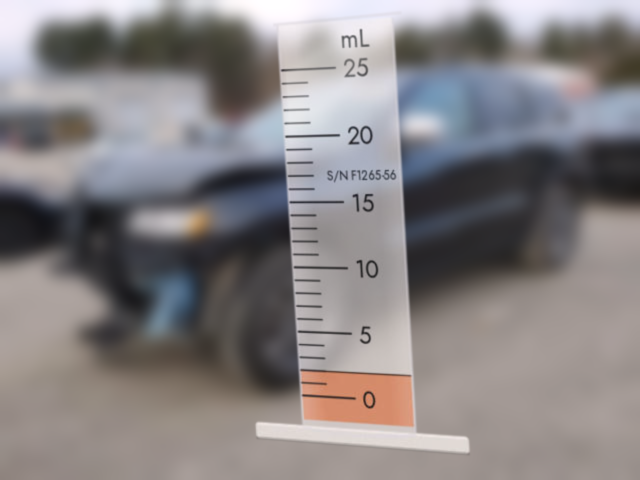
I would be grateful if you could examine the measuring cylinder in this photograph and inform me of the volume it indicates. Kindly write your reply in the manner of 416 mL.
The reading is 2 mL
